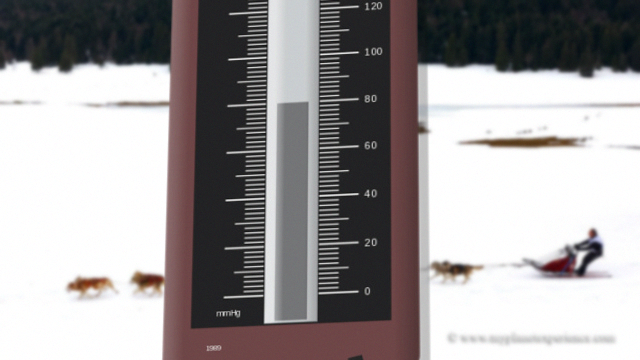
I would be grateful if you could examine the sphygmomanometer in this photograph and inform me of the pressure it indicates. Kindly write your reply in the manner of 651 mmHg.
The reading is 80 mmHg
